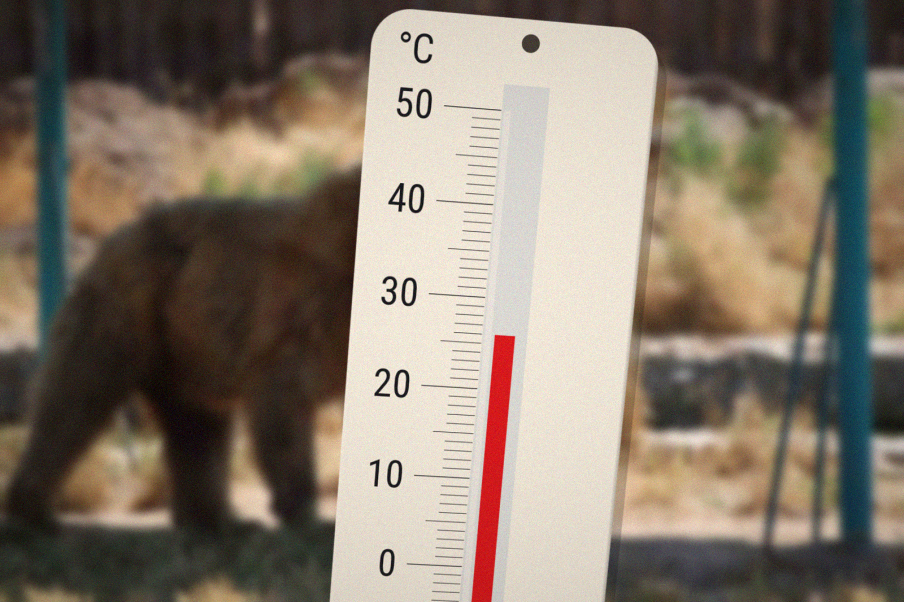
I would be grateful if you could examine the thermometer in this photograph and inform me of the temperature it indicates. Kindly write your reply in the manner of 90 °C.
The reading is 26 °C
